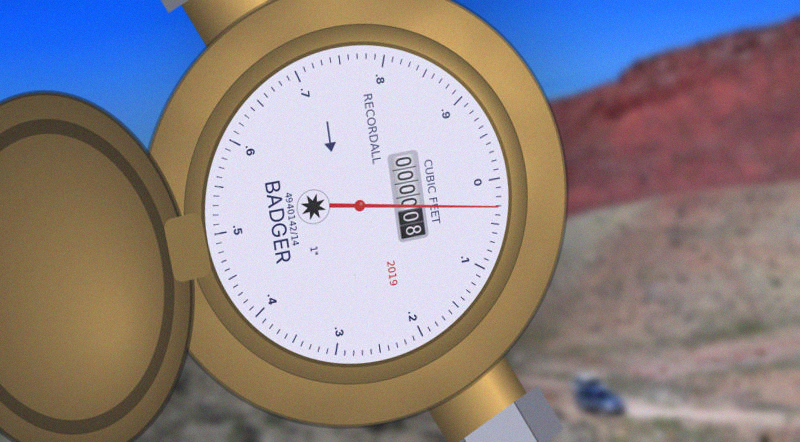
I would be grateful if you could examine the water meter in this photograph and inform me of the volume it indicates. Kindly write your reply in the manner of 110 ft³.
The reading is 8.03 ft³
